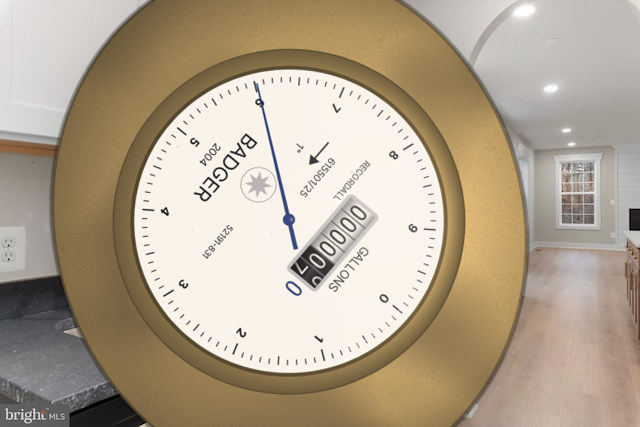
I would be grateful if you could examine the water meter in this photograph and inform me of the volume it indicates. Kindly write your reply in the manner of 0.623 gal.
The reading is 66.0 gal
